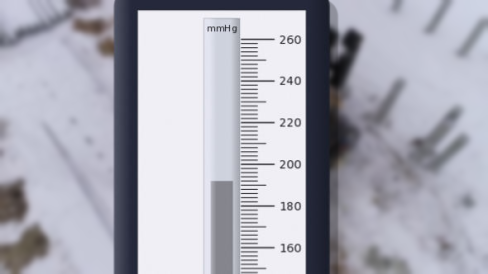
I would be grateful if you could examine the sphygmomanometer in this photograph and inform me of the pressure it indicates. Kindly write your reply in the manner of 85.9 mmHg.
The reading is 192 mmHg
